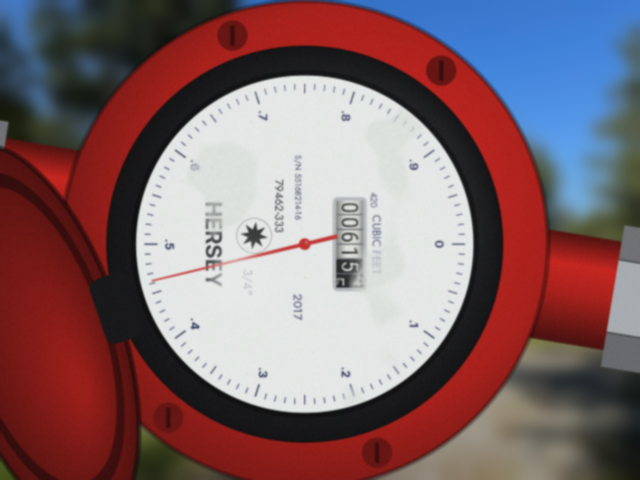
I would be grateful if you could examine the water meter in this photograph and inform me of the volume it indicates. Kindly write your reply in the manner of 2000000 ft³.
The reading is 6154.46 ft³
